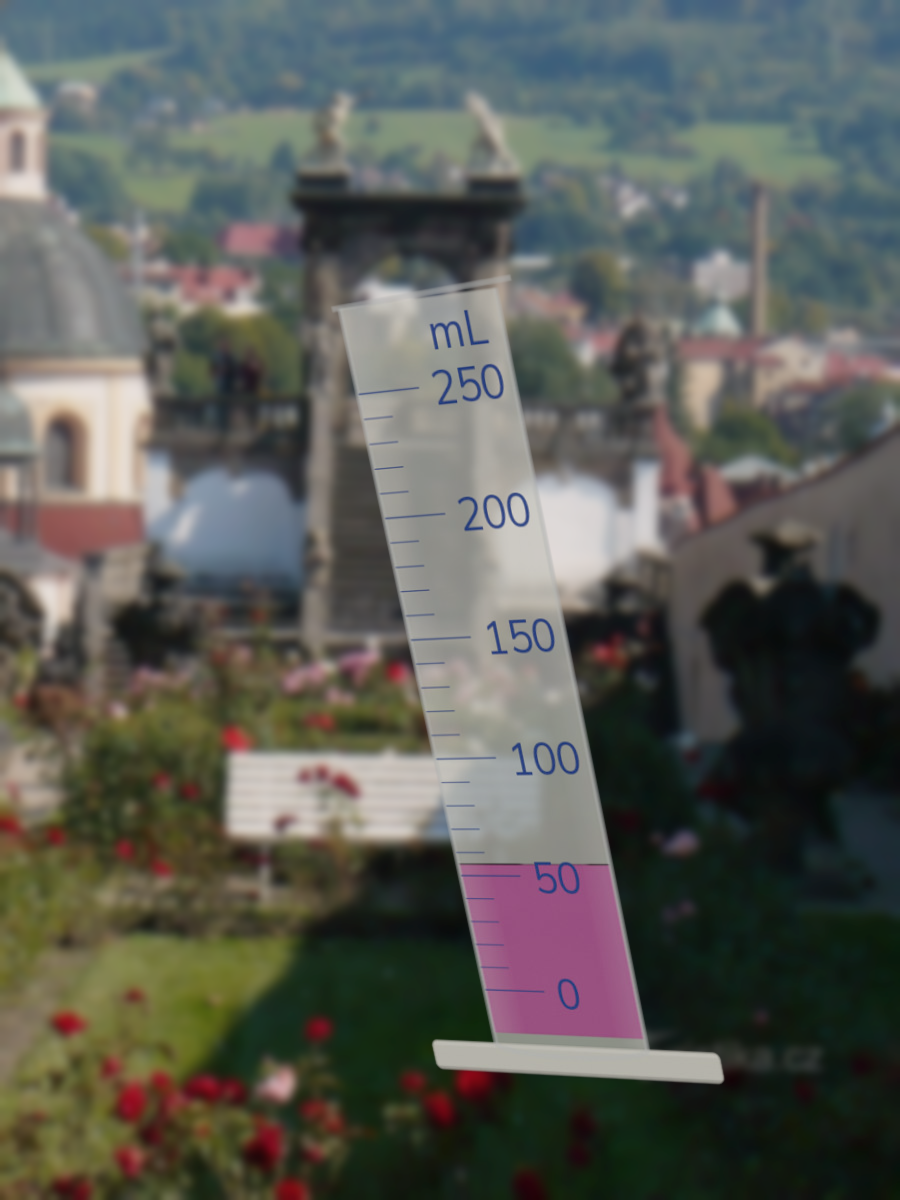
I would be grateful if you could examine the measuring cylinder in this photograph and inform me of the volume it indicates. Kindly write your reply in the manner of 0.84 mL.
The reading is 55 mL
